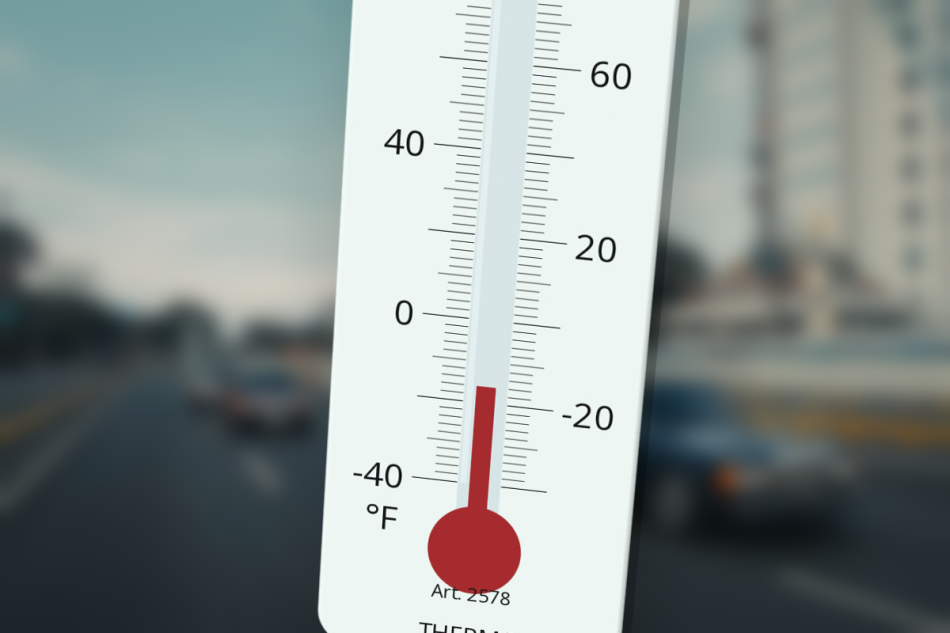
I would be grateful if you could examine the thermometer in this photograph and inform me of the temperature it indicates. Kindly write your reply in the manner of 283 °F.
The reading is -16 °F
